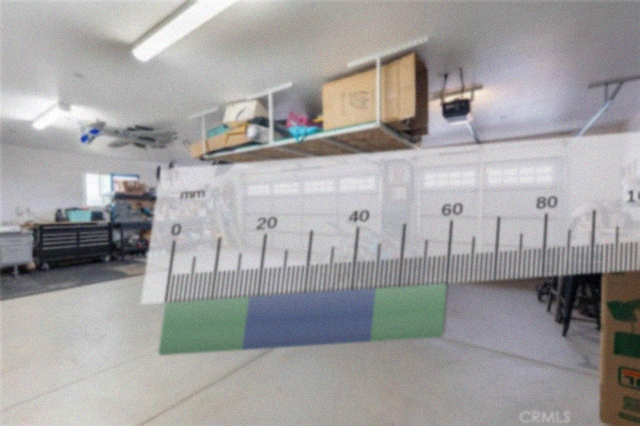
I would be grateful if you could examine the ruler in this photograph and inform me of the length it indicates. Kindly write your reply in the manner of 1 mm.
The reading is 60 mm
